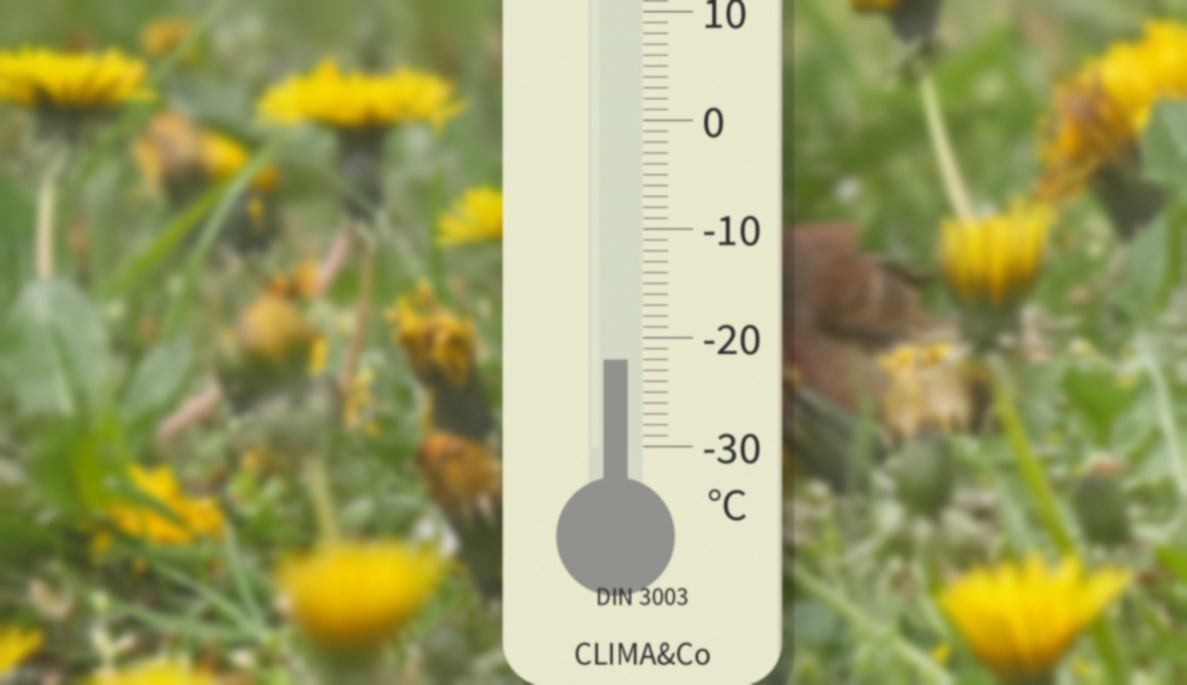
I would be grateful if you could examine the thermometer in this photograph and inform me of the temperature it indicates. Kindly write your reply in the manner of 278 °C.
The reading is -22 °C
